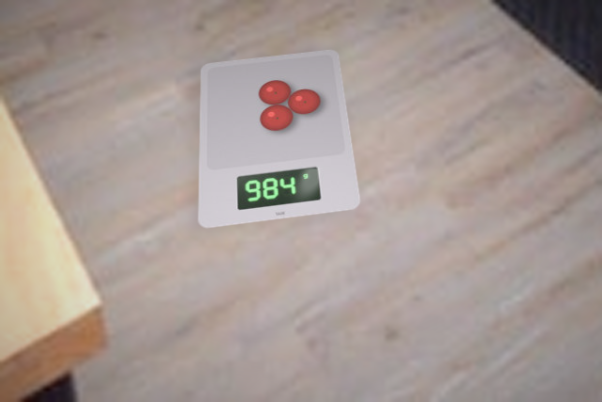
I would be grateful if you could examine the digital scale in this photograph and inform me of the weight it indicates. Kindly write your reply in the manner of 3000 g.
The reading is 984 g
